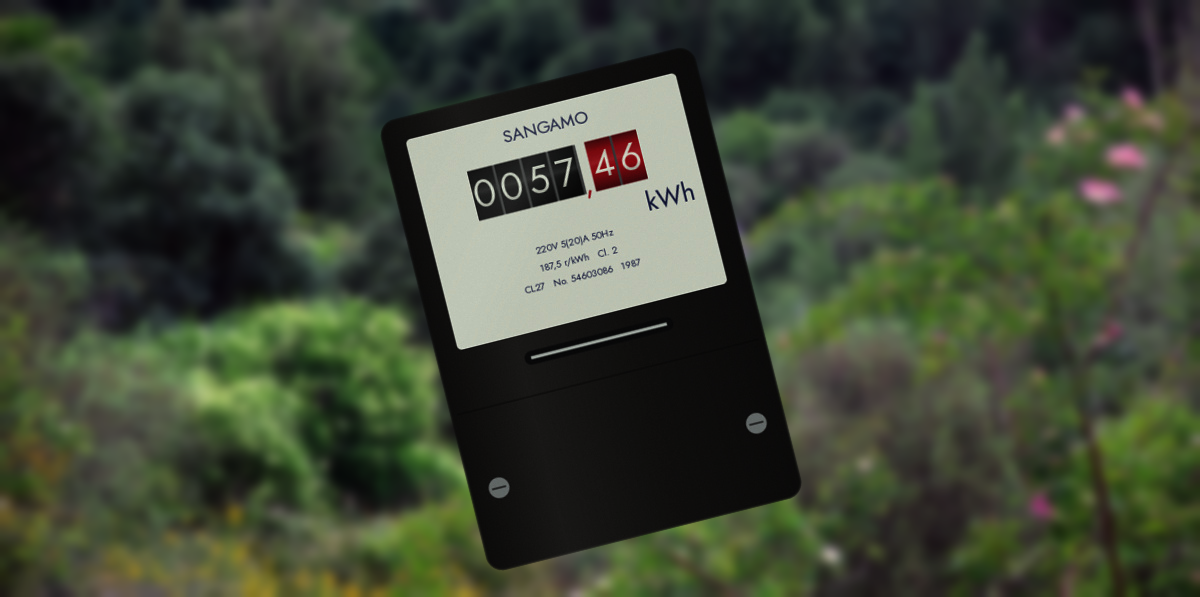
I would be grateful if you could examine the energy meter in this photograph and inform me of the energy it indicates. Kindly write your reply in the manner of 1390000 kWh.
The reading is 57.46 kWh
